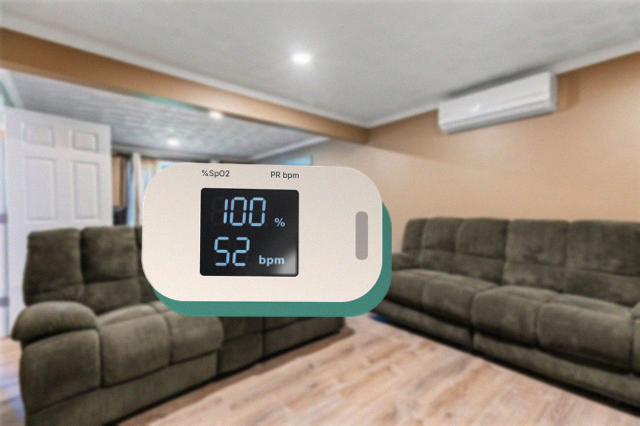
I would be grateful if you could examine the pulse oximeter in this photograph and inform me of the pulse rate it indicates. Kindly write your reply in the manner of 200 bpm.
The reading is 52 bpm
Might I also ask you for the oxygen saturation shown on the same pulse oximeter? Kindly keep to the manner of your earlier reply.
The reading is 100 %
